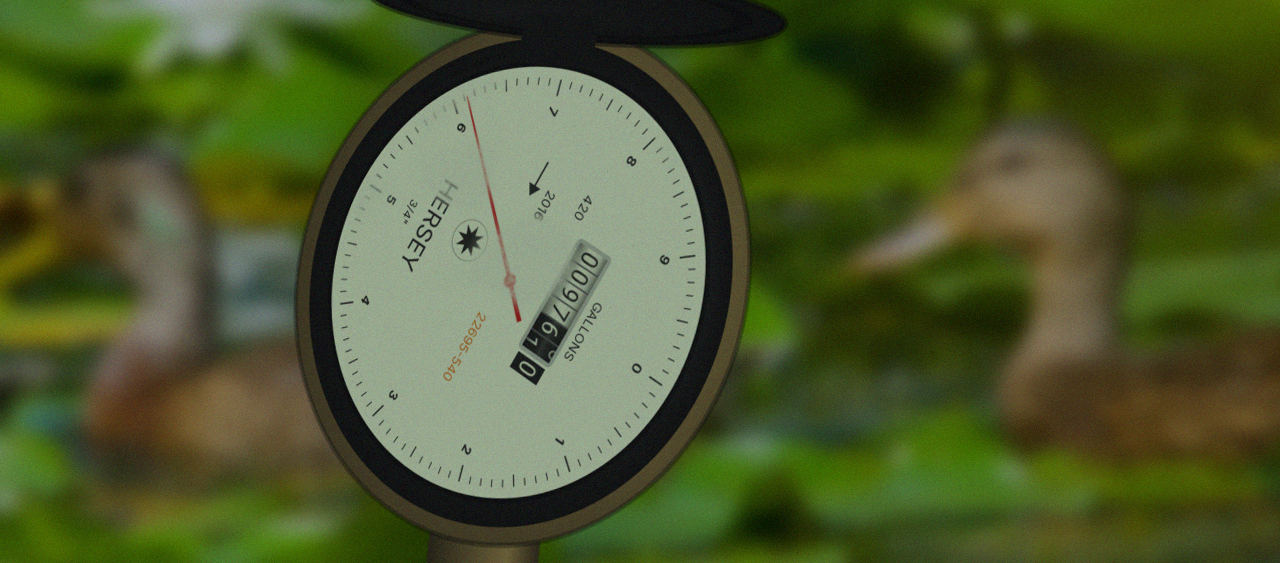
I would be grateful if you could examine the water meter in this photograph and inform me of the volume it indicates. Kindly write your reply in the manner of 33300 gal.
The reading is 97606.1 gal
